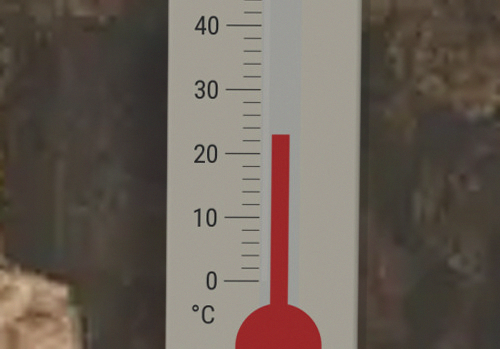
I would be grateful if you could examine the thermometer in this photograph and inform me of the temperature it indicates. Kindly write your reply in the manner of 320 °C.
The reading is 23 °C
